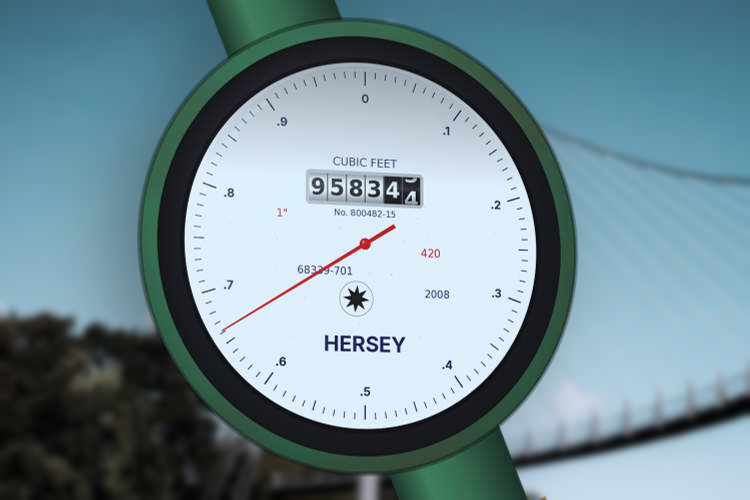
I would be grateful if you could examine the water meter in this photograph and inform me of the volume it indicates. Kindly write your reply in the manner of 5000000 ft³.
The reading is 958343.66 ft³
